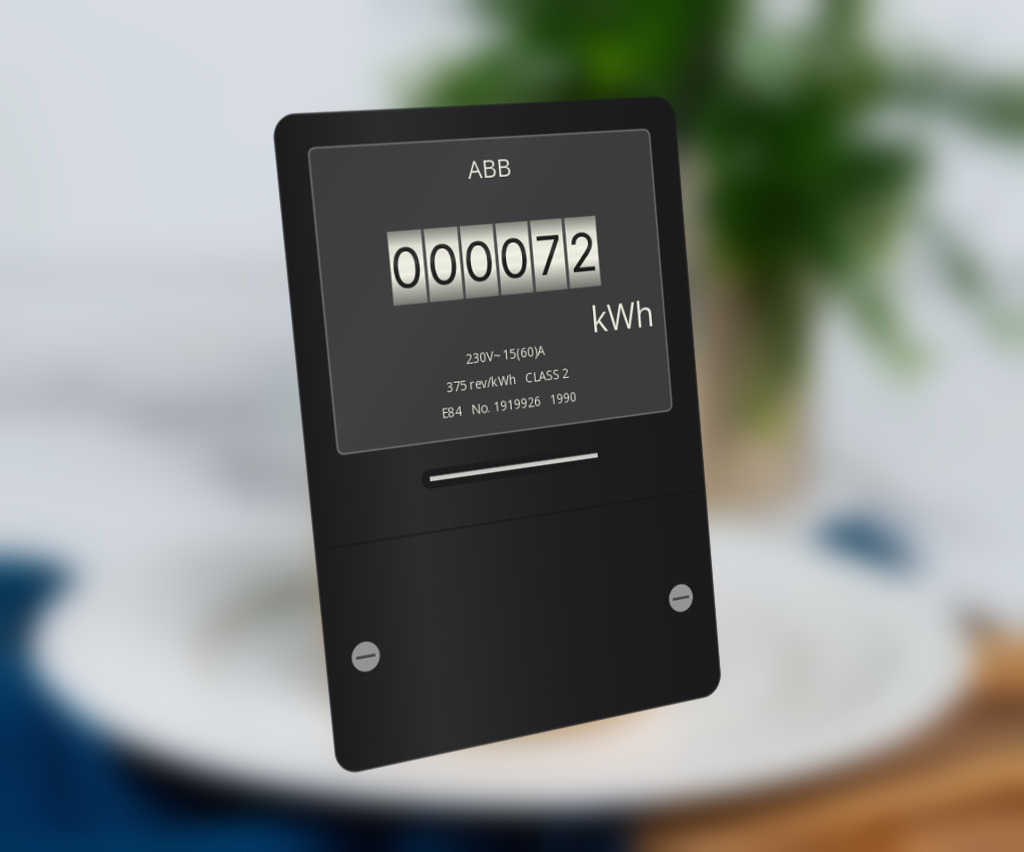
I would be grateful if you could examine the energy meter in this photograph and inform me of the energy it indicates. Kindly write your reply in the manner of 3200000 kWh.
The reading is 72 kWh
